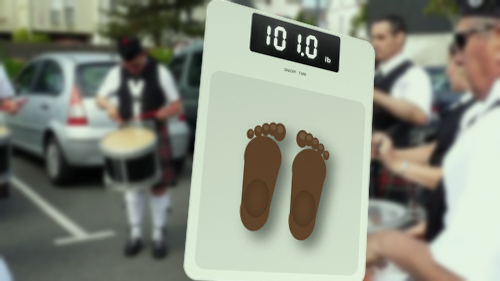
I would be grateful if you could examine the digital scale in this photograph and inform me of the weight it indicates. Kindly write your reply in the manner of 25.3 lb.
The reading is 101.0 lb
